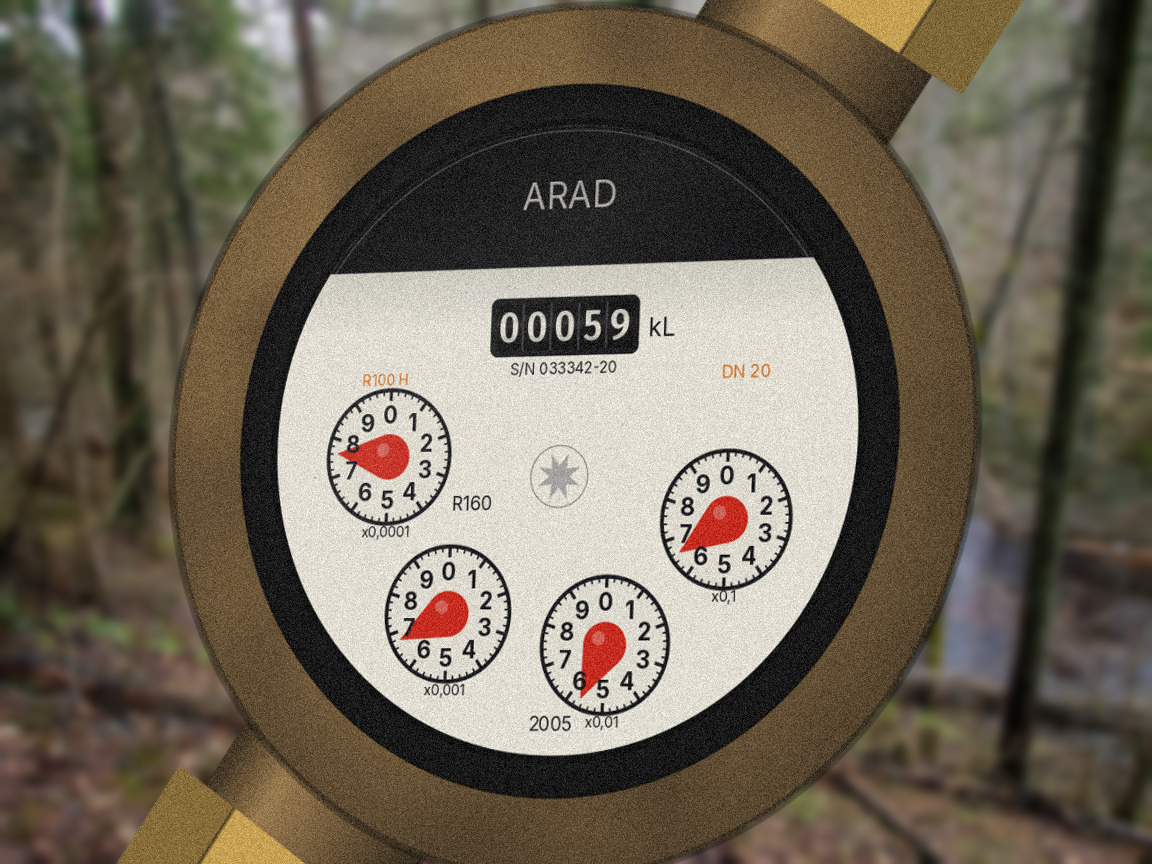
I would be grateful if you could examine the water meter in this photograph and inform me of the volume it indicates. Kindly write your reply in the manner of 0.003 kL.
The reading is 59.6567 kL
